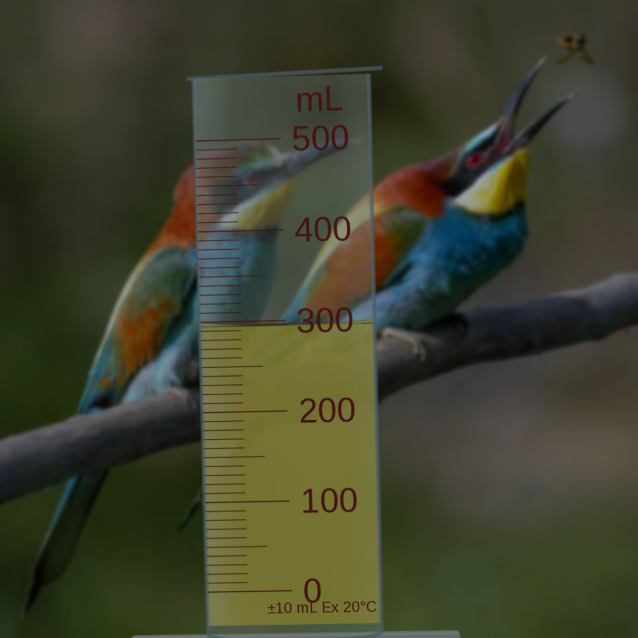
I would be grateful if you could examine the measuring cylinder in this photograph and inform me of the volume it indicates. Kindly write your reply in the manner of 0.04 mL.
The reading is 295 mL
